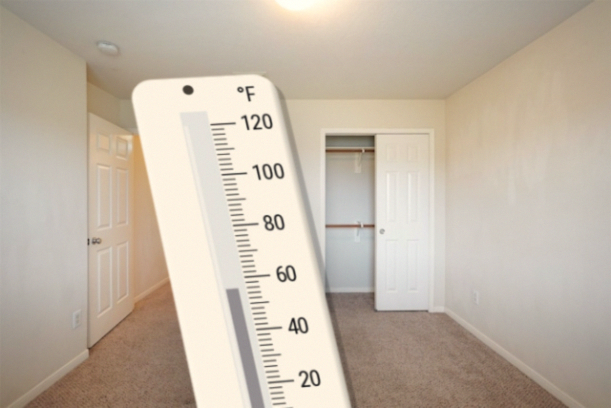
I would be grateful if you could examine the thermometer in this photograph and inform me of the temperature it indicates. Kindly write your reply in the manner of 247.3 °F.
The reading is 56 °F
